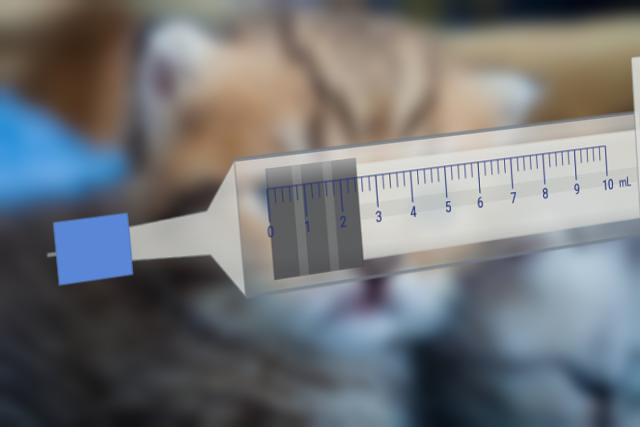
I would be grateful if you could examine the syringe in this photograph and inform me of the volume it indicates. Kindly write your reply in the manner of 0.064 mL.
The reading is 0 mL
